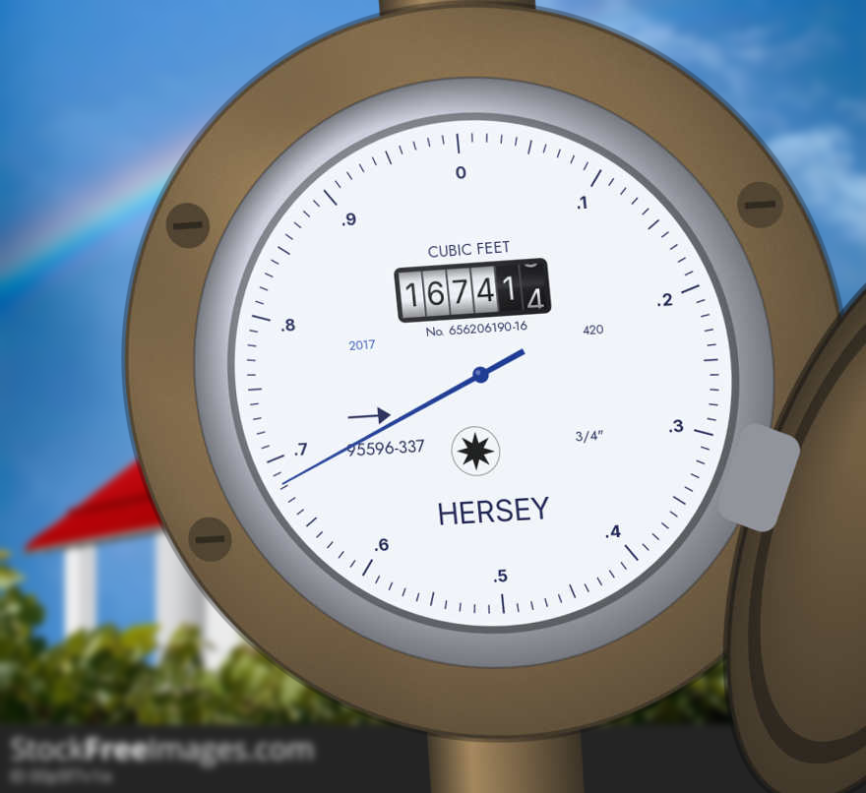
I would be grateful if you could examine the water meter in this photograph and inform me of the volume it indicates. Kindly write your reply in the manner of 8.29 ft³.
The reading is 167413.68 ft³
